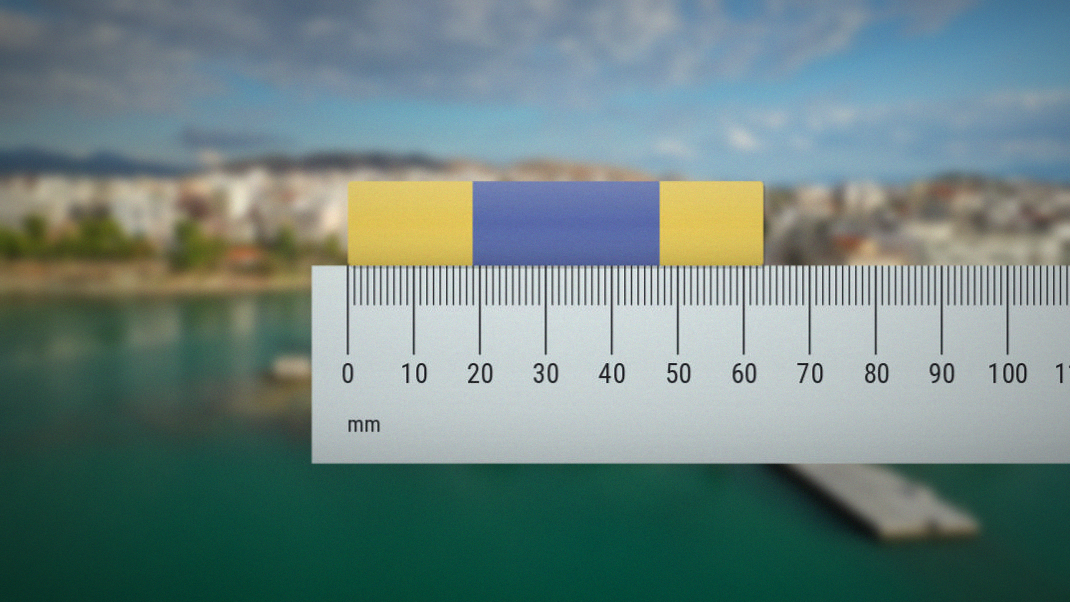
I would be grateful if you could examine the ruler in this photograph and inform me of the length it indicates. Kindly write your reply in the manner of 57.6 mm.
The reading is 63 mm
